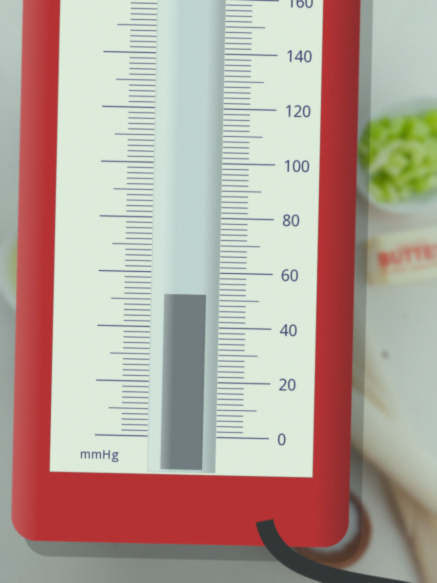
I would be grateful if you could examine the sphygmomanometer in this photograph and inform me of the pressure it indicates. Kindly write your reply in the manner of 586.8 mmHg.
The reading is 52 mmHg
